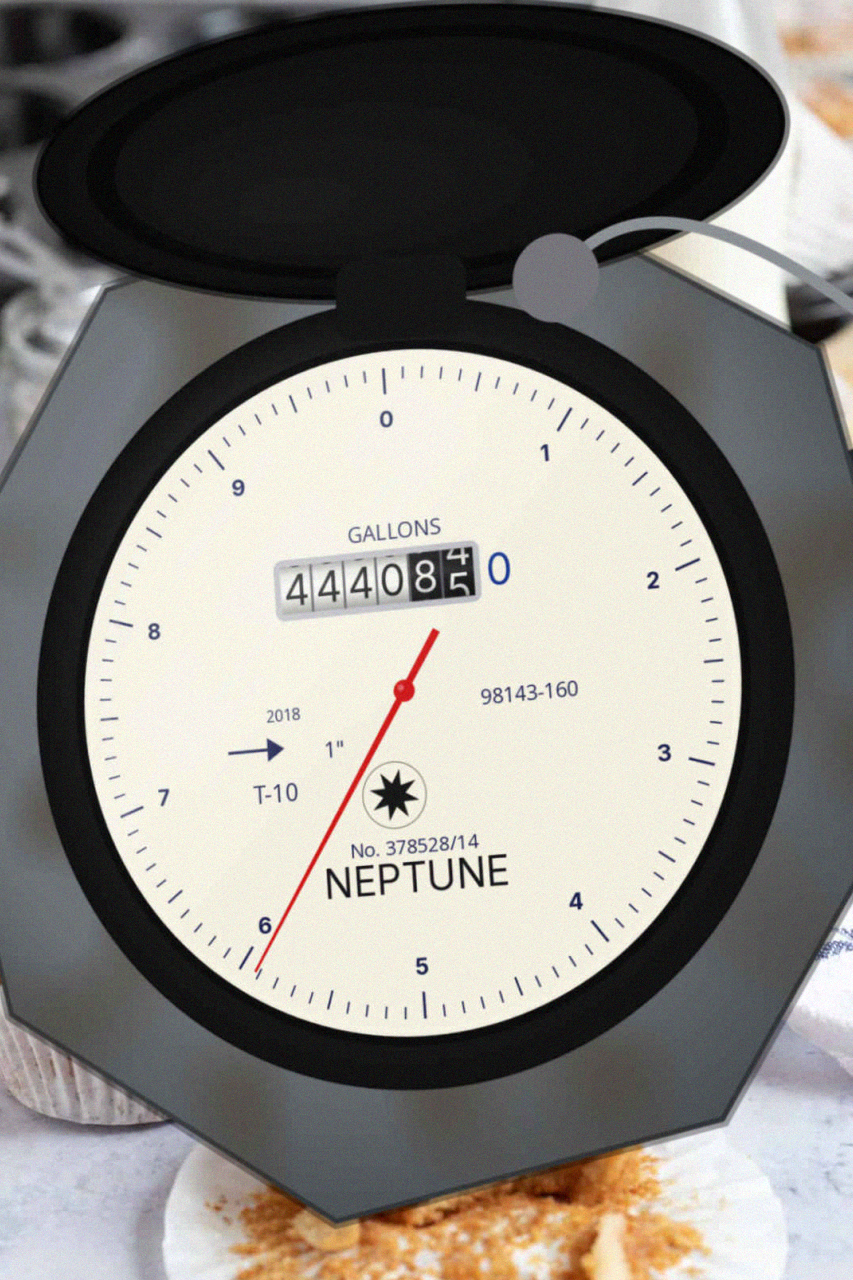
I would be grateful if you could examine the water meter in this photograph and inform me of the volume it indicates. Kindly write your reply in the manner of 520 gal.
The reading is 4440845.9 gal
